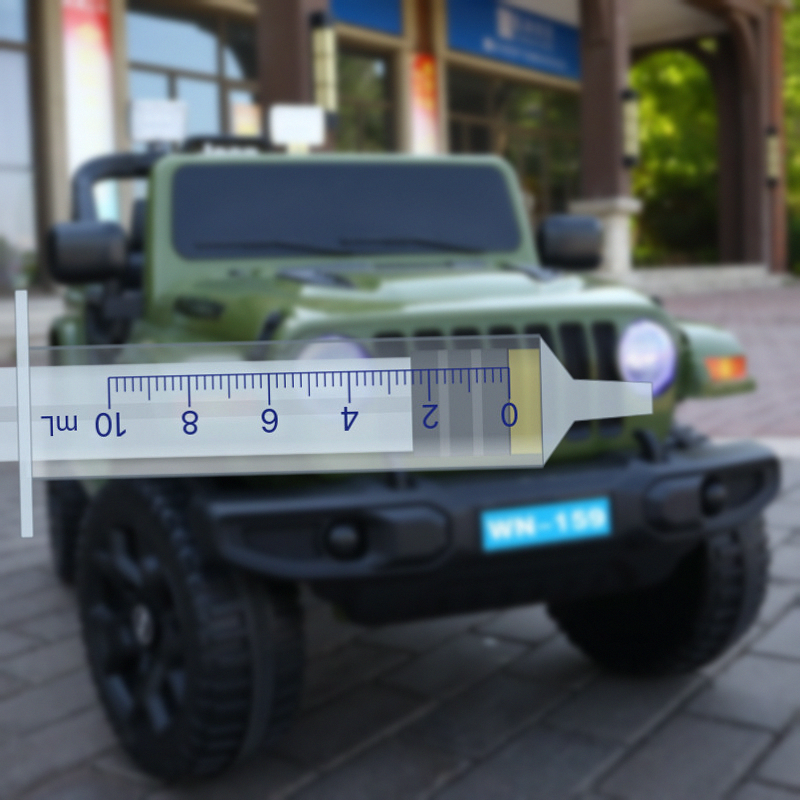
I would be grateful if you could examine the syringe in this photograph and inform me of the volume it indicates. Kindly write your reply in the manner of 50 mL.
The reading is 0 mL
